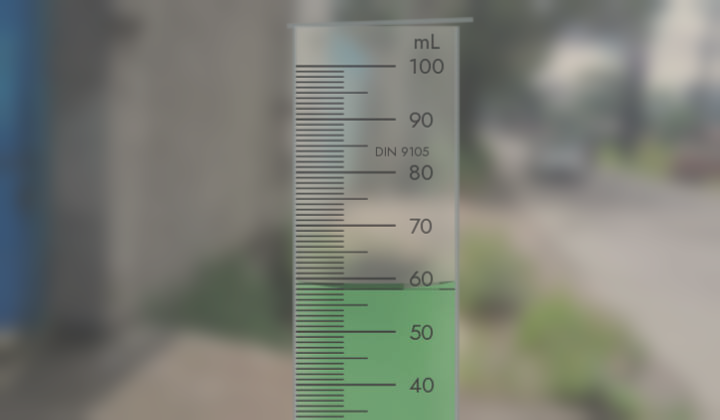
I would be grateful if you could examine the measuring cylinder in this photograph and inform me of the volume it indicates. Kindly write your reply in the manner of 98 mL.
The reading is 58 mL
